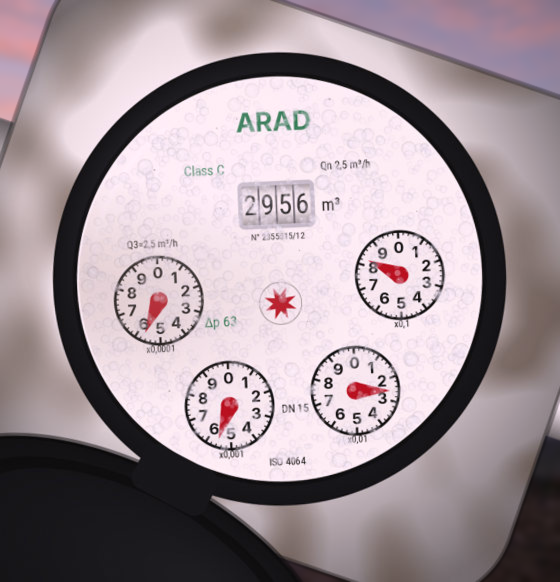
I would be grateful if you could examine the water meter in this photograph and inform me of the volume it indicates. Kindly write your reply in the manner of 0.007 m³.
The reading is 2956.8255 m³
